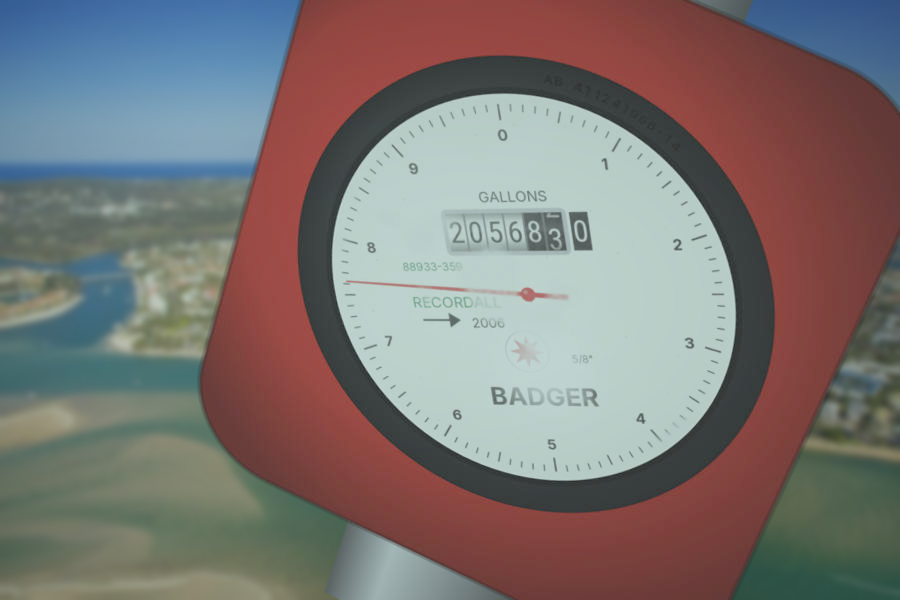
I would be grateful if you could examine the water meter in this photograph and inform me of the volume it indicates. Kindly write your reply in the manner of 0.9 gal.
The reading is 2056827.6 gal
